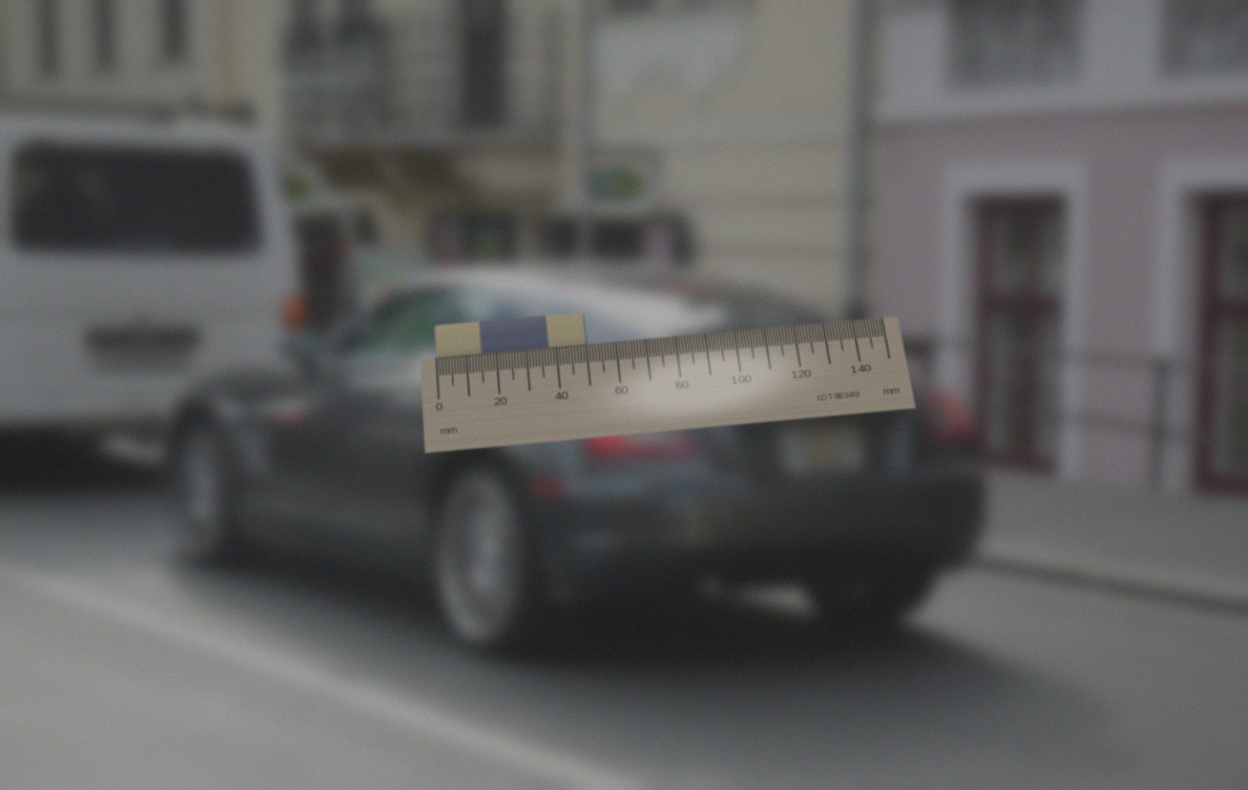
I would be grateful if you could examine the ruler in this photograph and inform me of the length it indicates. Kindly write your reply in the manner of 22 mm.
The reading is 50 mm
